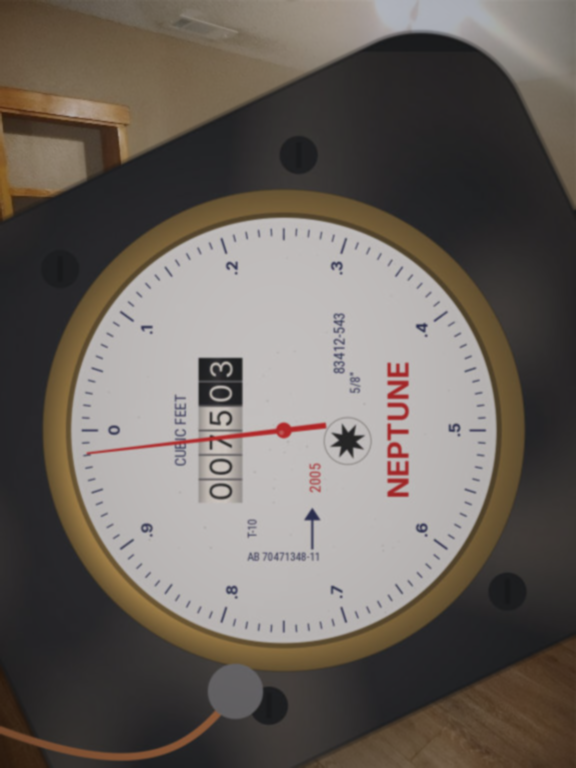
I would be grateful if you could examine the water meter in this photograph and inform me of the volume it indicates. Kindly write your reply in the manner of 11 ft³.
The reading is 7502.98 ft³
